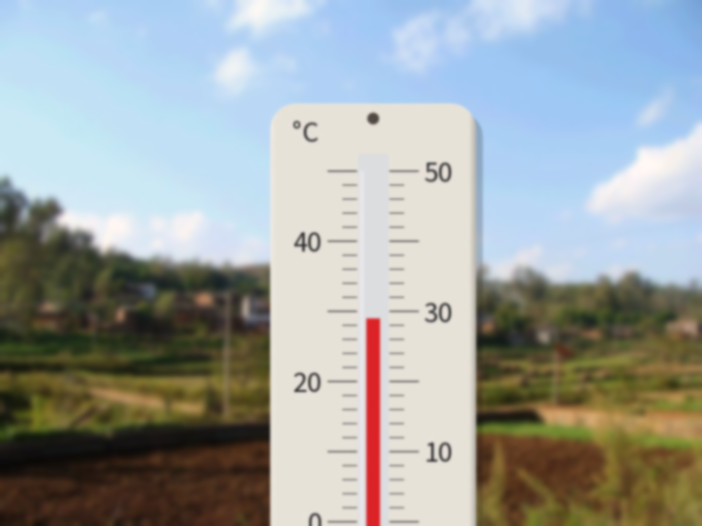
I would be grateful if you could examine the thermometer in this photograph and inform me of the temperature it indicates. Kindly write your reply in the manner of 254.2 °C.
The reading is 29 °C
